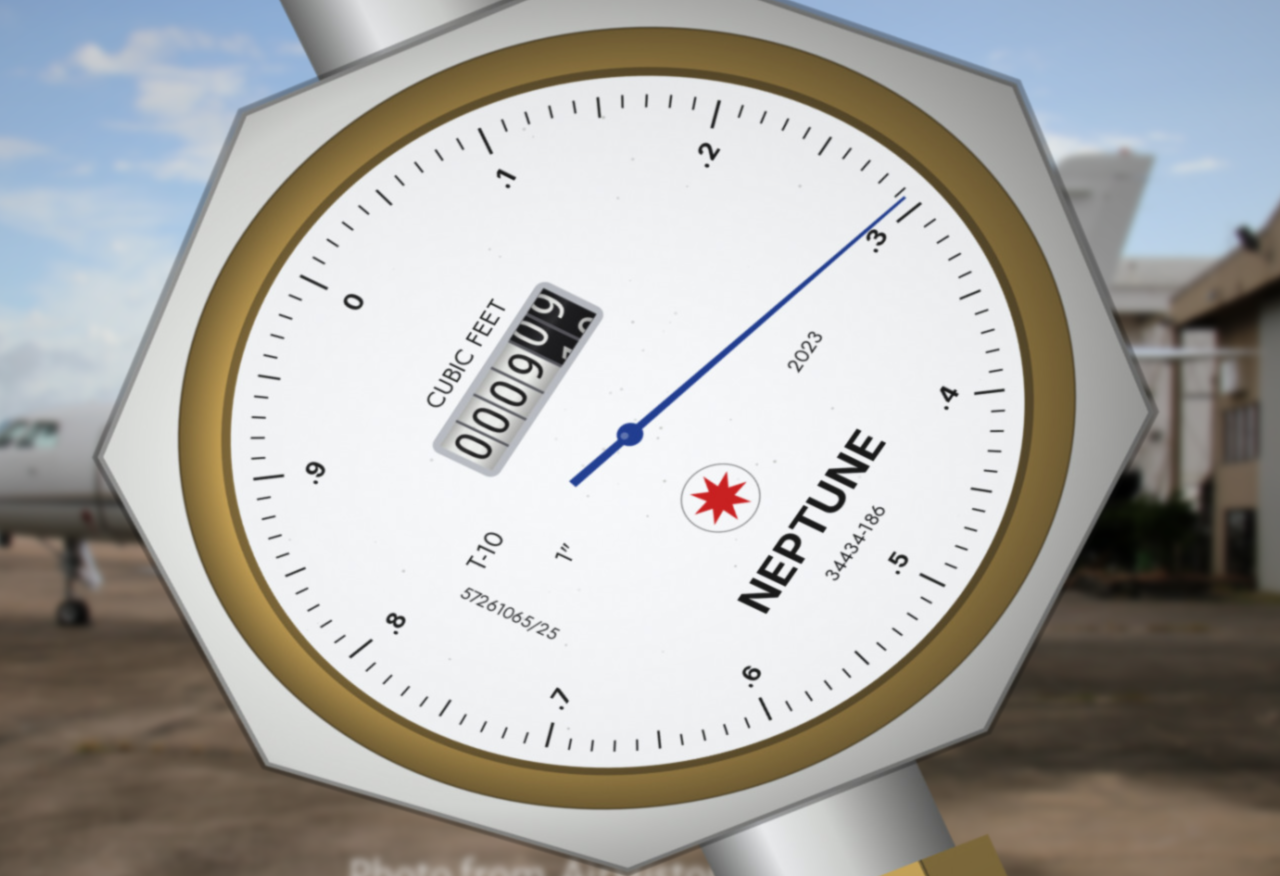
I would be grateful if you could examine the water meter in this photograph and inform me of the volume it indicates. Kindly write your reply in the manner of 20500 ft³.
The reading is 909.29 ft³
